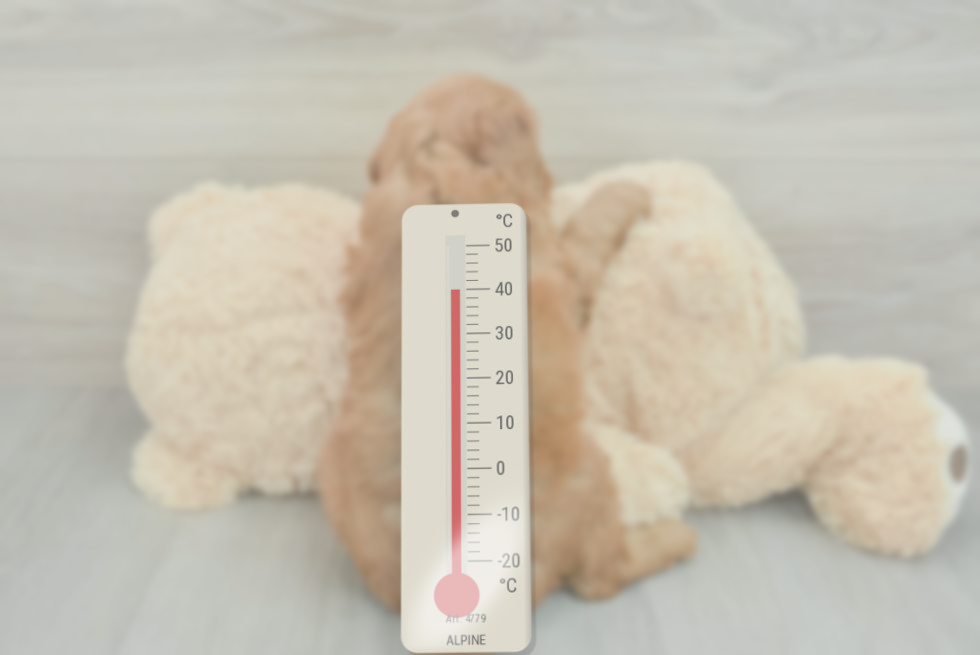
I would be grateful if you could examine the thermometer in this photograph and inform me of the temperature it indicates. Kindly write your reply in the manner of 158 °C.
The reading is 40 °C
